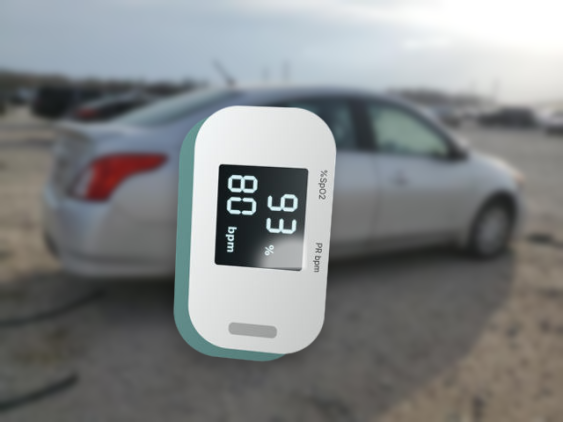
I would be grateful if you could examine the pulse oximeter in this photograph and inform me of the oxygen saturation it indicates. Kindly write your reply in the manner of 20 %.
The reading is 93 %
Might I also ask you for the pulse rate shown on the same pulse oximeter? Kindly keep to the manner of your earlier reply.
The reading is 80 bpm
